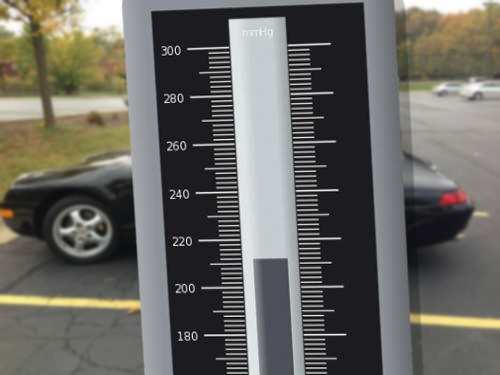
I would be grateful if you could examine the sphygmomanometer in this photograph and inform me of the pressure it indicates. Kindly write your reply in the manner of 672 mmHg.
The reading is 212 mmHg
